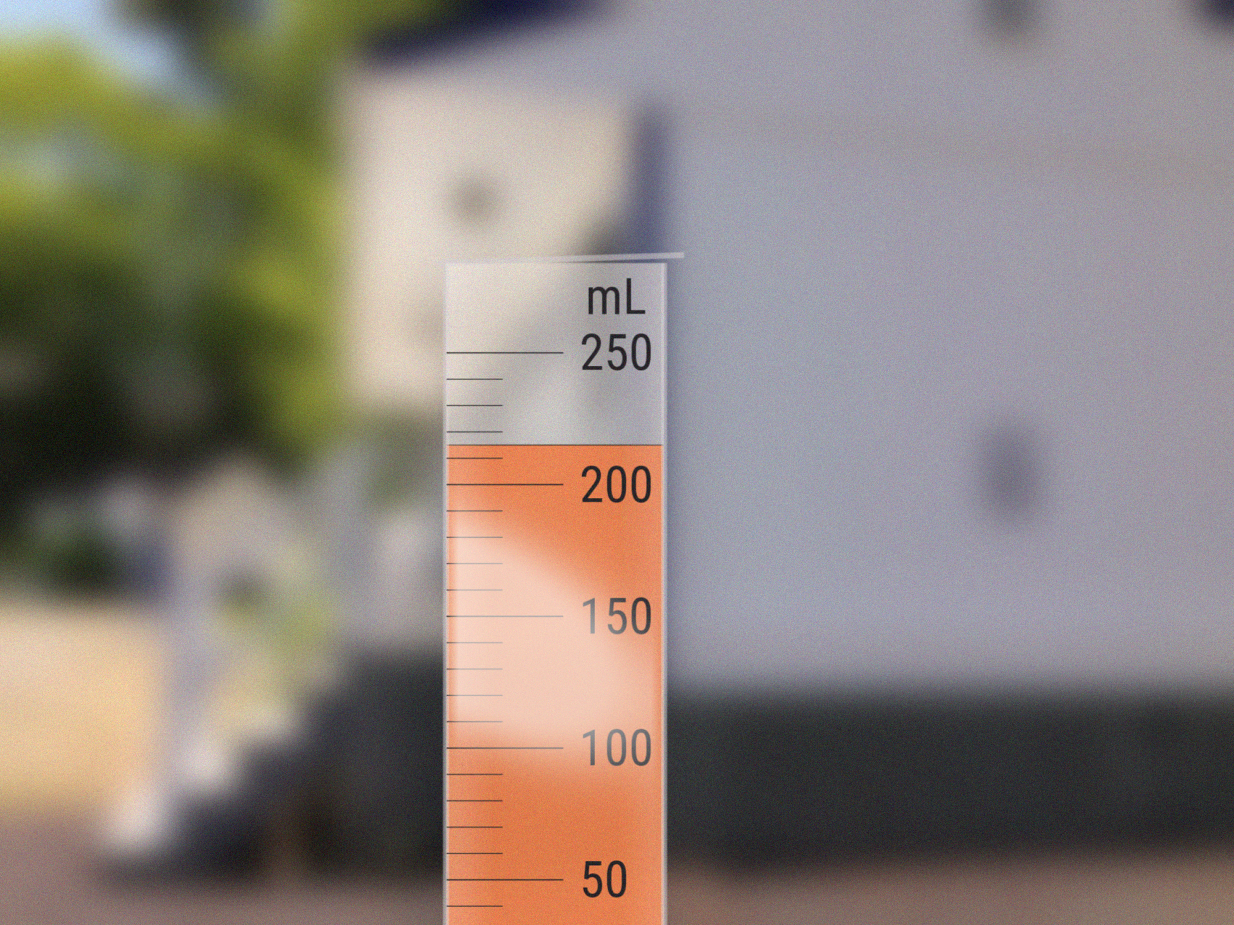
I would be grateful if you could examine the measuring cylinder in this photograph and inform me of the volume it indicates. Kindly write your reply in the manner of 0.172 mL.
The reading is 215 mL
